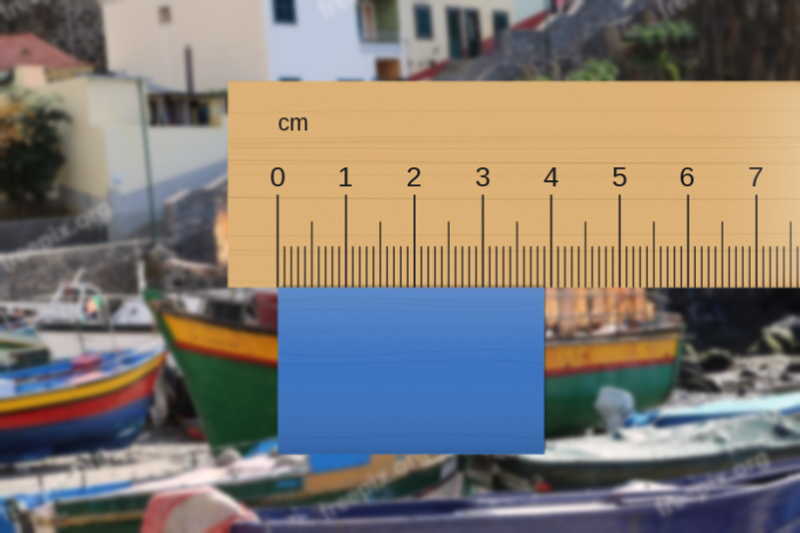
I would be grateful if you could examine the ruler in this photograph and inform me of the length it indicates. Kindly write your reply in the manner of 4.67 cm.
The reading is 3.9 cm
